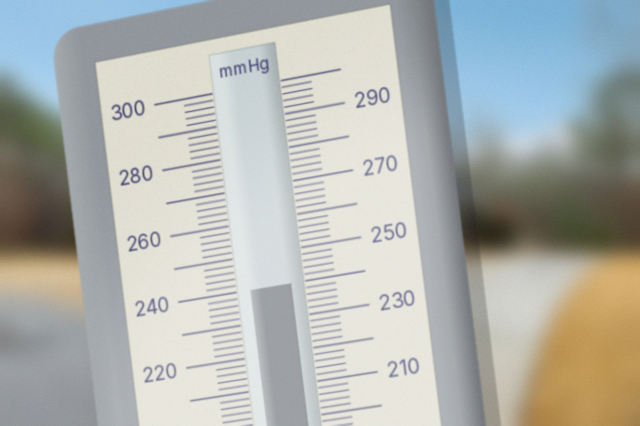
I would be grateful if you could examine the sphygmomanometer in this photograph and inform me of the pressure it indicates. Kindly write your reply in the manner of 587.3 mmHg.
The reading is 240 mmHg
